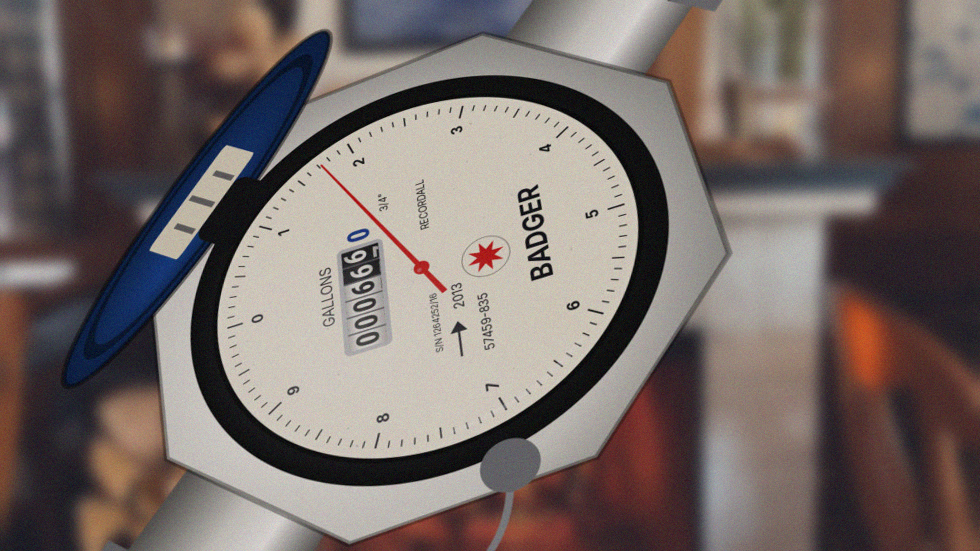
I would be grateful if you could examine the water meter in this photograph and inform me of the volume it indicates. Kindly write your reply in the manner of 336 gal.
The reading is 6661.7 gal
